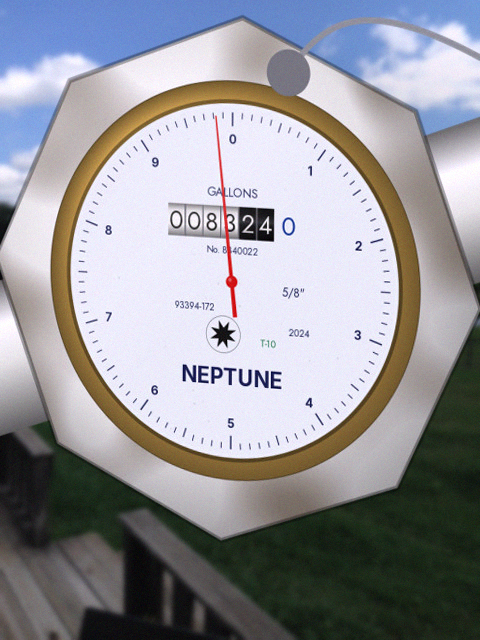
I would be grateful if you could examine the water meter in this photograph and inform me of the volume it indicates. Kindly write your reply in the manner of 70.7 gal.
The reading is 83239.8 gal
